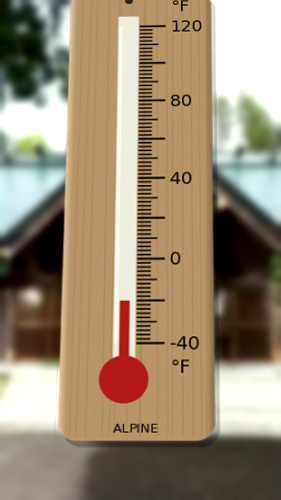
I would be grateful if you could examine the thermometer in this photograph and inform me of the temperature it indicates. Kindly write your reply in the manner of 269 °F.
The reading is -20 °F
